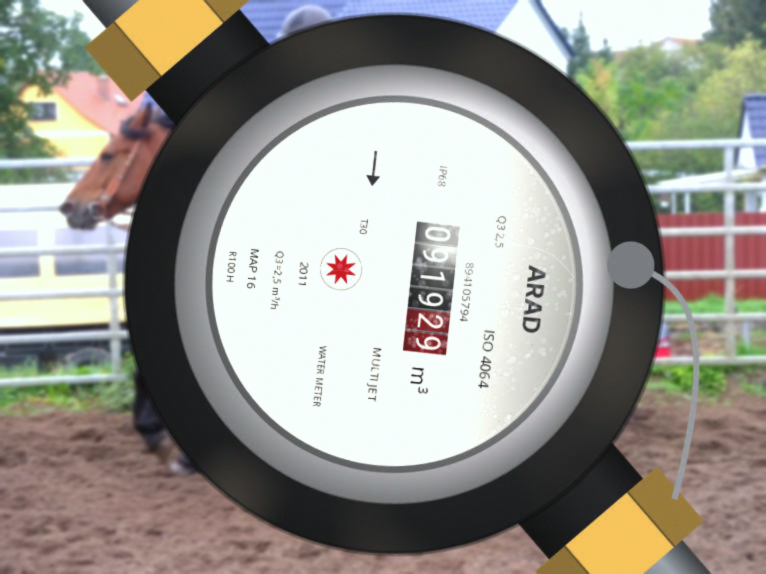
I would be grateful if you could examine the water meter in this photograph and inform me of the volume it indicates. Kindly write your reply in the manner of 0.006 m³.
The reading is 919.29 m³
